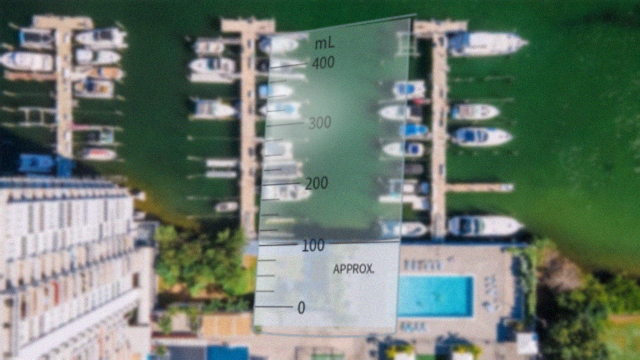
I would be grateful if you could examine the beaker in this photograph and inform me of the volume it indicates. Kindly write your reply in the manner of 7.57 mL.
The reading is 100 mL
